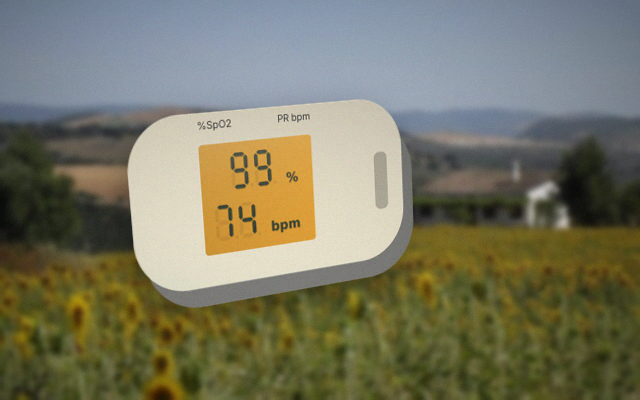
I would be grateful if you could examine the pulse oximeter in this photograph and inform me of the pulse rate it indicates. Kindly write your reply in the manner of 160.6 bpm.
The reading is 74 bpm
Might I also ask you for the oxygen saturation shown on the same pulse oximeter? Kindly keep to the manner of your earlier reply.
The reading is 99 %
